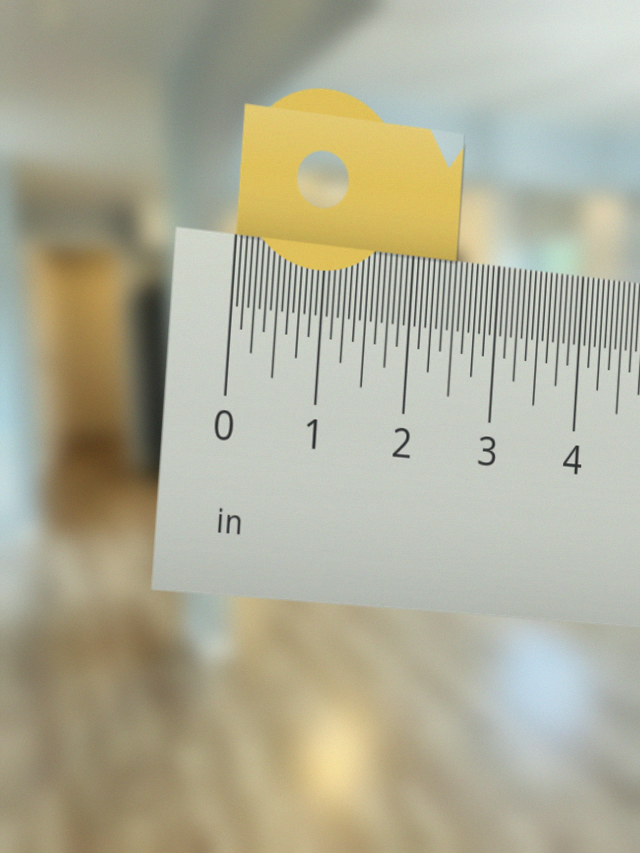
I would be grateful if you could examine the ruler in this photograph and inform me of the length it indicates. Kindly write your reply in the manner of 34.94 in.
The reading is 2.5 in
